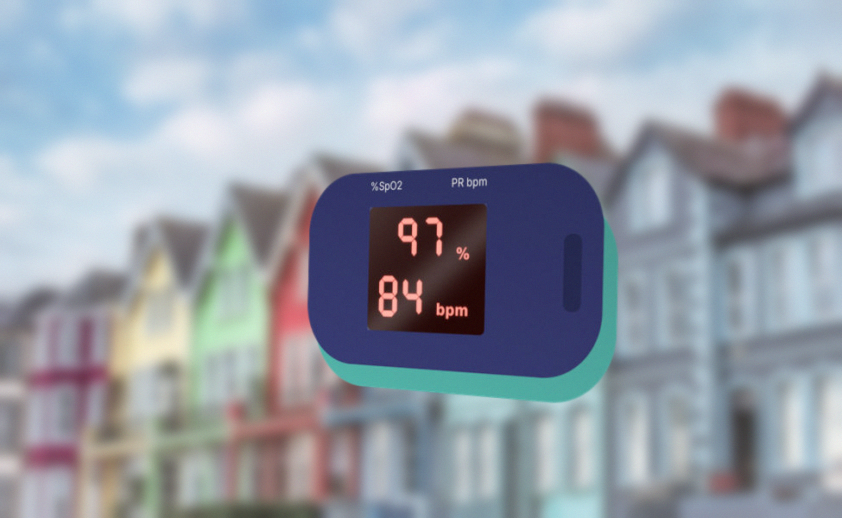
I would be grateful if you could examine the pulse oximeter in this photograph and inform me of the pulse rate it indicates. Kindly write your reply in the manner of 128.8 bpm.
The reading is 84 bpm
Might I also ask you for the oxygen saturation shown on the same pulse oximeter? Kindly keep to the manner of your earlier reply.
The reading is 97 %
